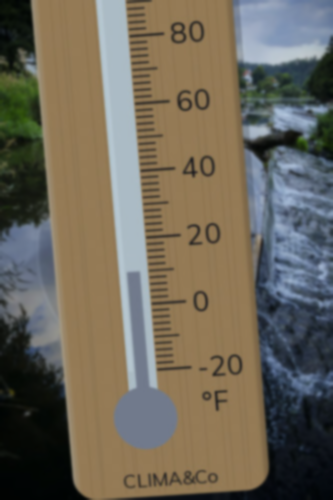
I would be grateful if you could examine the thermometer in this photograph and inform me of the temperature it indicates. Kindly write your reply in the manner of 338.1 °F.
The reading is 10 °F
